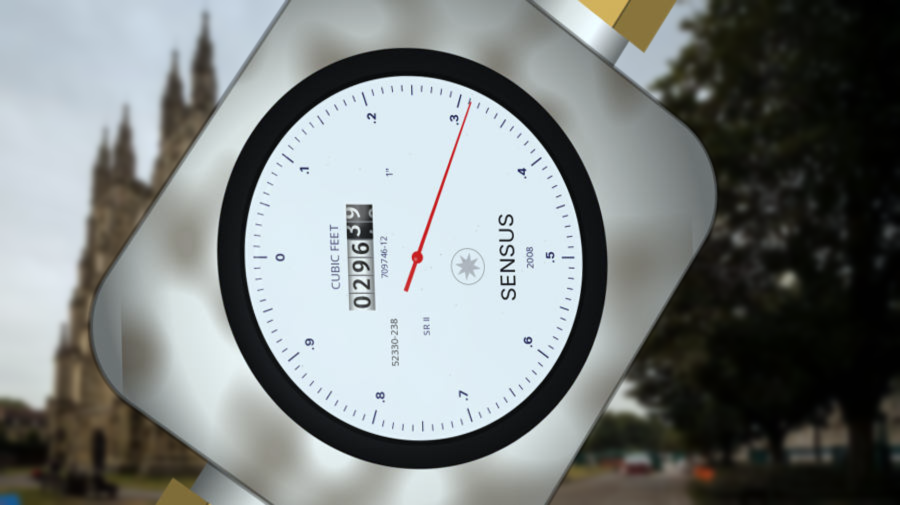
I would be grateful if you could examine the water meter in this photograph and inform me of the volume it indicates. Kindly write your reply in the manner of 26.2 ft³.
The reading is 29639.31 ft³
